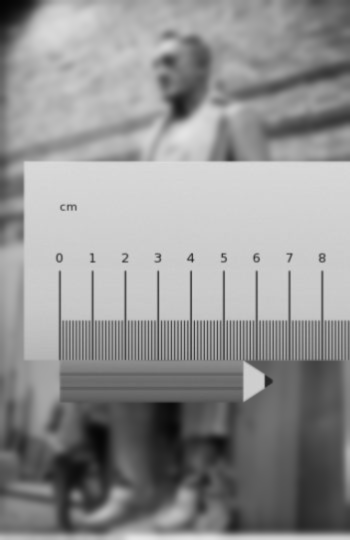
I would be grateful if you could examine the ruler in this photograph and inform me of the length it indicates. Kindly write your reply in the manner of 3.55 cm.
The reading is 6.5 cm
